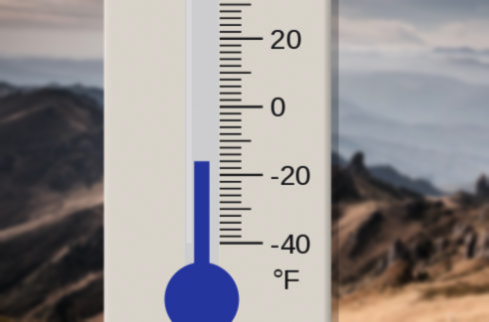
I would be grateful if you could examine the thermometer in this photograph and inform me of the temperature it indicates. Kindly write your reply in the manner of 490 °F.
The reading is -16 °F
